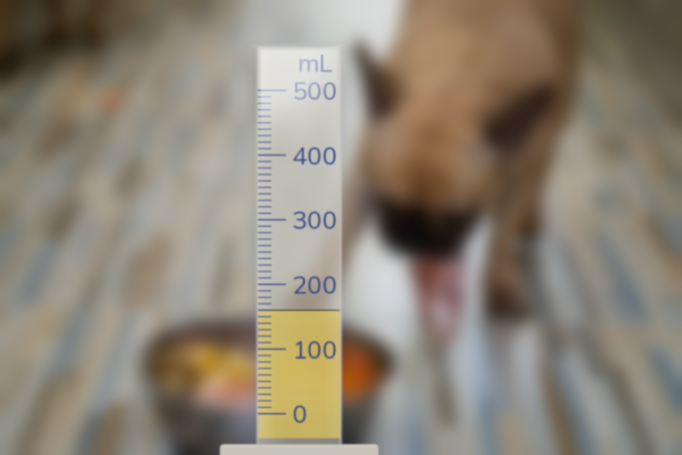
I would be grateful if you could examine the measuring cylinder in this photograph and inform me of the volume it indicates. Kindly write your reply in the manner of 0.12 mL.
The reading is 160 mL
